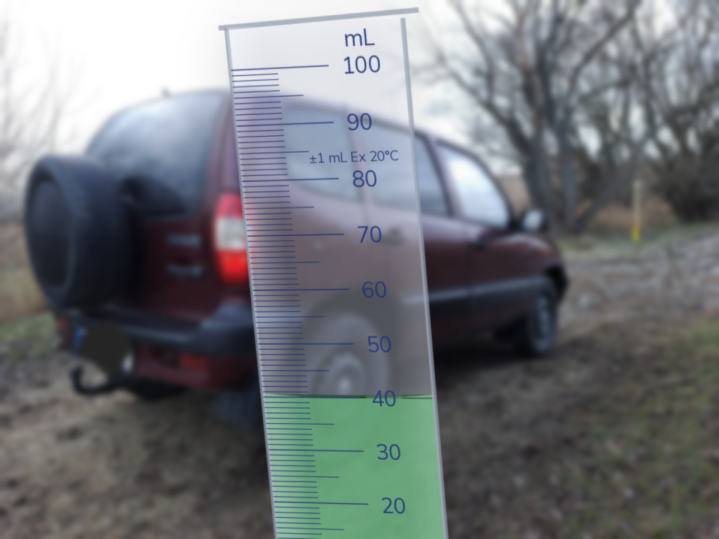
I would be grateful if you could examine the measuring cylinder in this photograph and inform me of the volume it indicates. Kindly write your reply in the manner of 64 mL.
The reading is 40 mL
